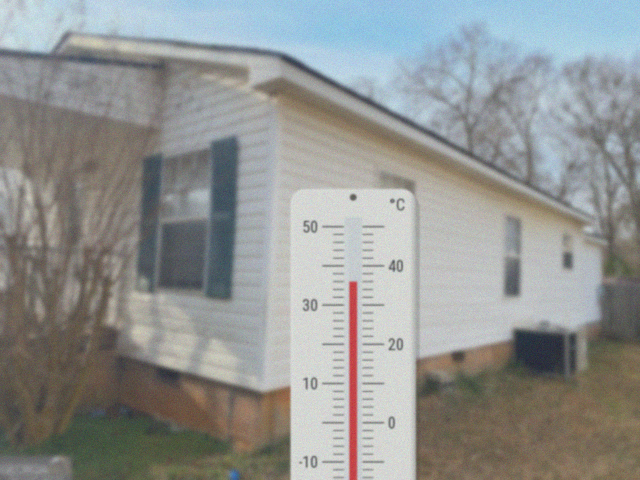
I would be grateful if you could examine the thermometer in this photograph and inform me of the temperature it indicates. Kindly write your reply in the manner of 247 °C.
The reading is 36 °C
